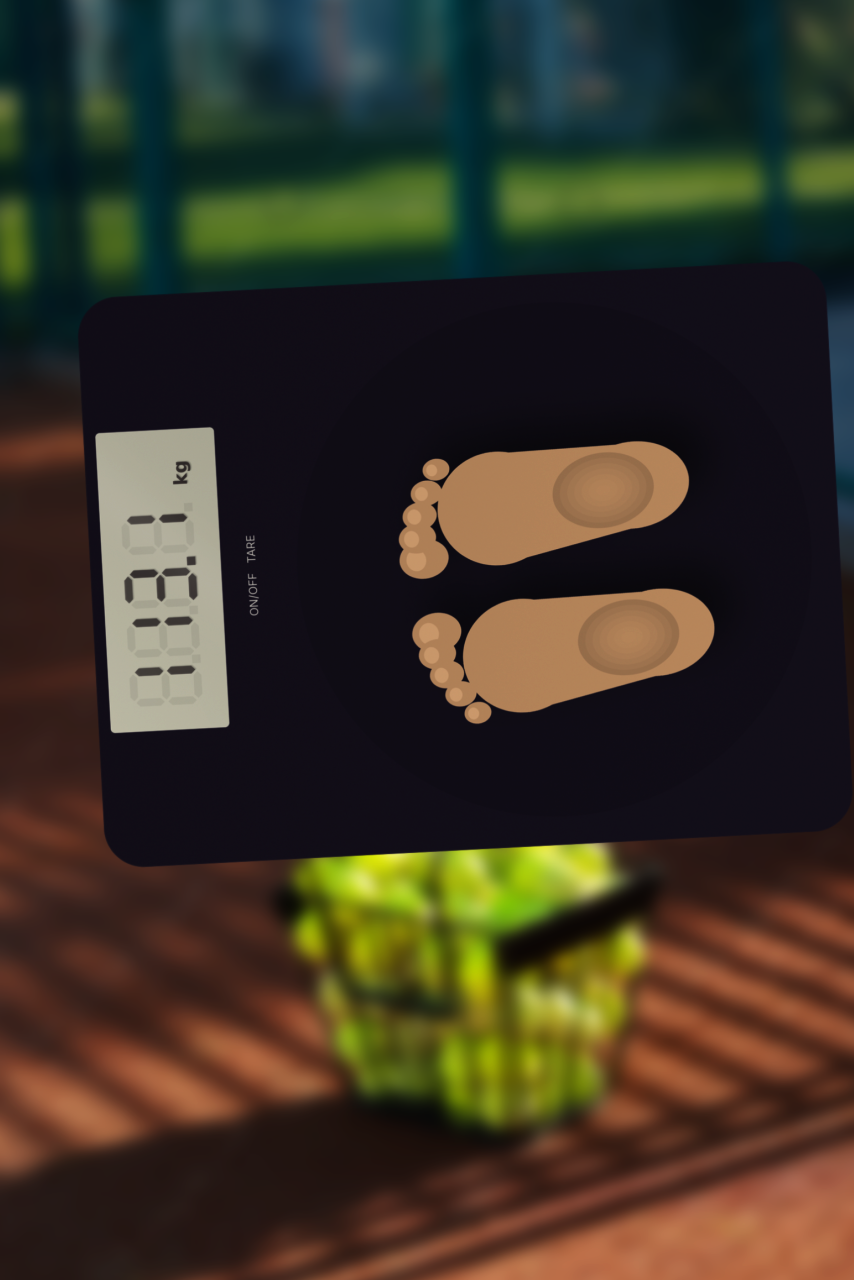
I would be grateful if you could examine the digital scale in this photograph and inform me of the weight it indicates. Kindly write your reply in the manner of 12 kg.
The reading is 113.1 kg
